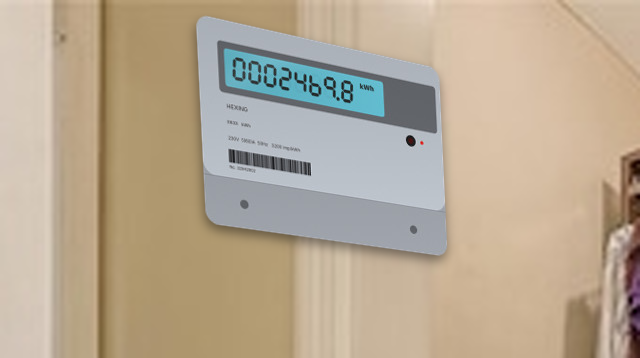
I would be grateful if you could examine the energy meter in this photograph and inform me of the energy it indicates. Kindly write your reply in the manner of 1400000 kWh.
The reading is 2469.8 kWh
